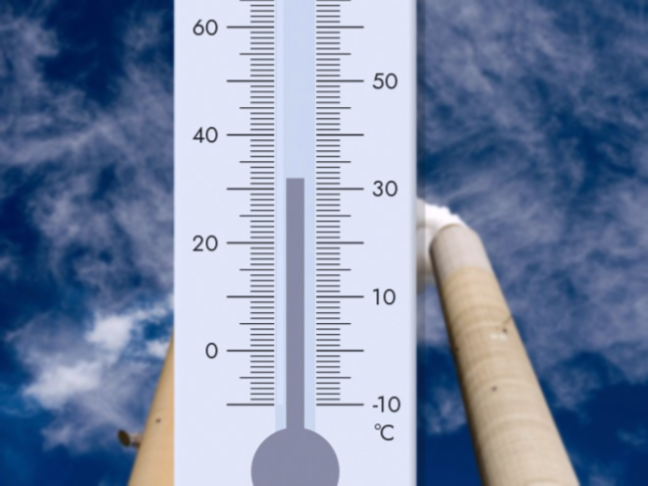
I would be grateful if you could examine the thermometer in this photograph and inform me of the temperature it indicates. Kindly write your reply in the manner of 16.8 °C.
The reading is 32 °C
